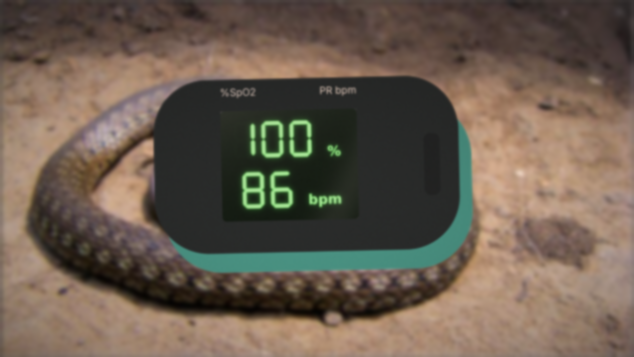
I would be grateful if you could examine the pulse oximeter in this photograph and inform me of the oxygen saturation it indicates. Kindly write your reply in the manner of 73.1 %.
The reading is 100 %
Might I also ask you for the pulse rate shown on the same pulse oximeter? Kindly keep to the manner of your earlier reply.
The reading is 86 bpm
